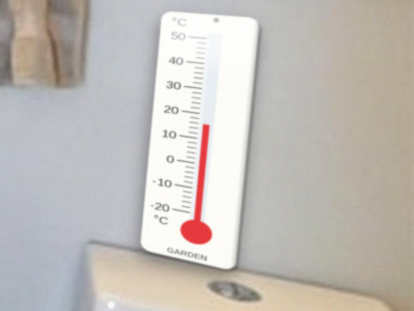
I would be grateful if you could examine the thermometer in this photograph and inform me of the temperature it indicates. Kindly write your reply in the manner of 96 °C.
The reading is 16 °C
